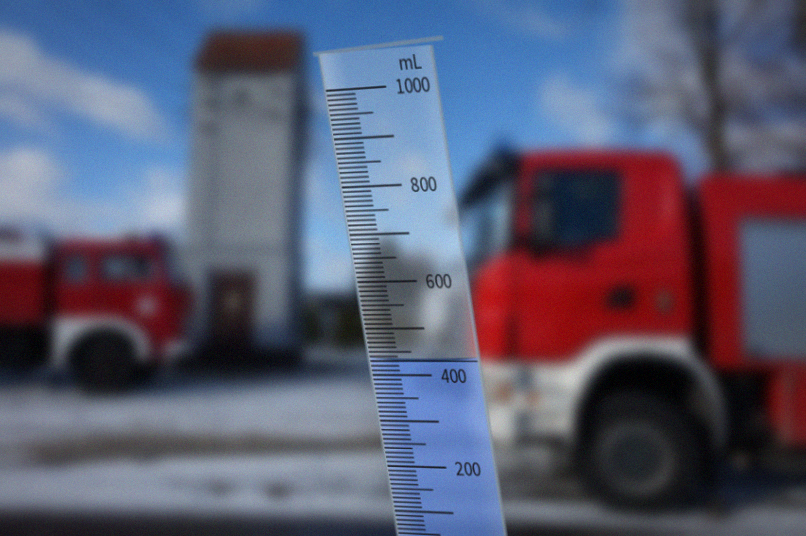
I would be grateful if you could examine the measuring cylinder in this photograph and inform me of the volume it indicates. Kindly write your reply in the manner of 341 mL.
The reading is 430 mL
